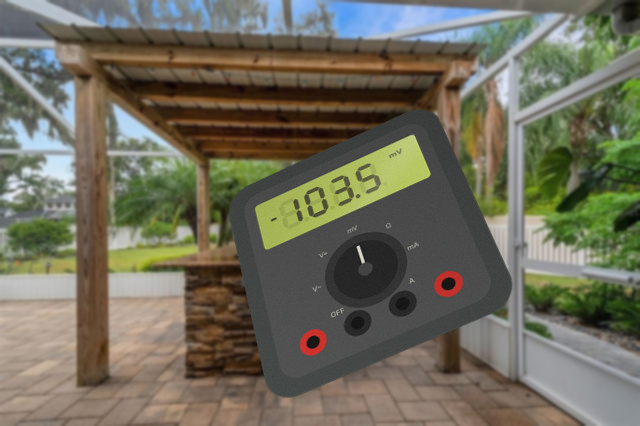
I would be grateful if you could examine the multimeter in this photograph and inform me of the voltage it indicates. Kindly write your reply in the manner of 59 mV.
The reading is -103.5 mV
